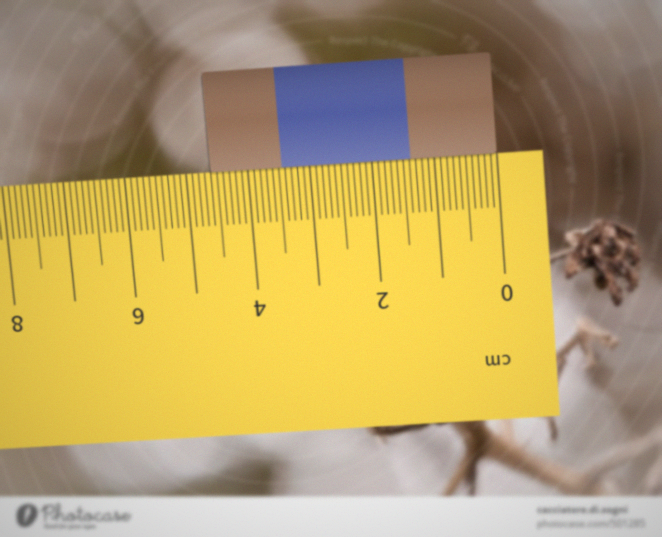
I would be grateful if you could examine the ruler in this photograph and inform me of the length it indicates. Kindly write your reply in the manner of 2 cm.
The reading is 4.6 cm
